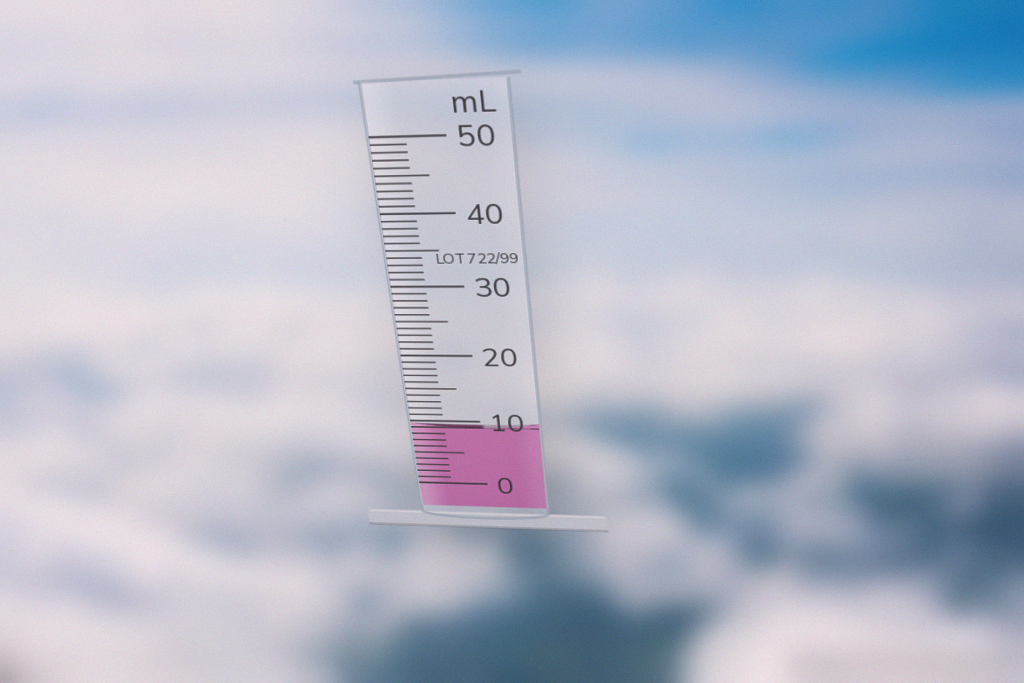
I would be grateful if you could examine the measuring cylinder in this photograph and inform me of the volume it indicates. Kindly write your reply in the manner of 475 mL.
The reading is 9 mL
